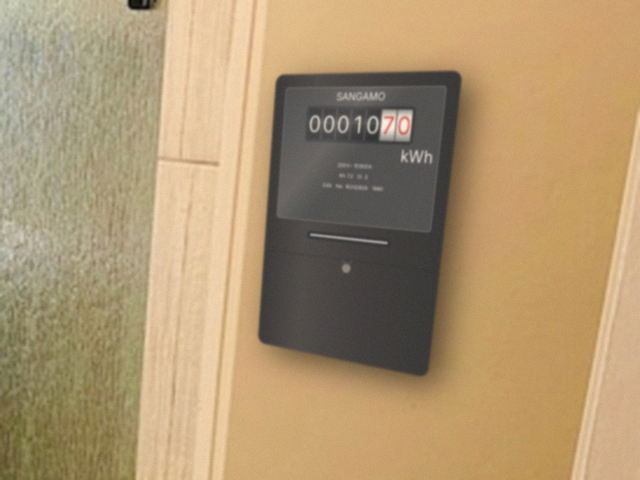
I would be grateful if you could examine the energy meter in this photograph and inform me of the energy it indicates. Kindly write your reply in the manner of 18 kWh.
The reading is 10.70 kWh
